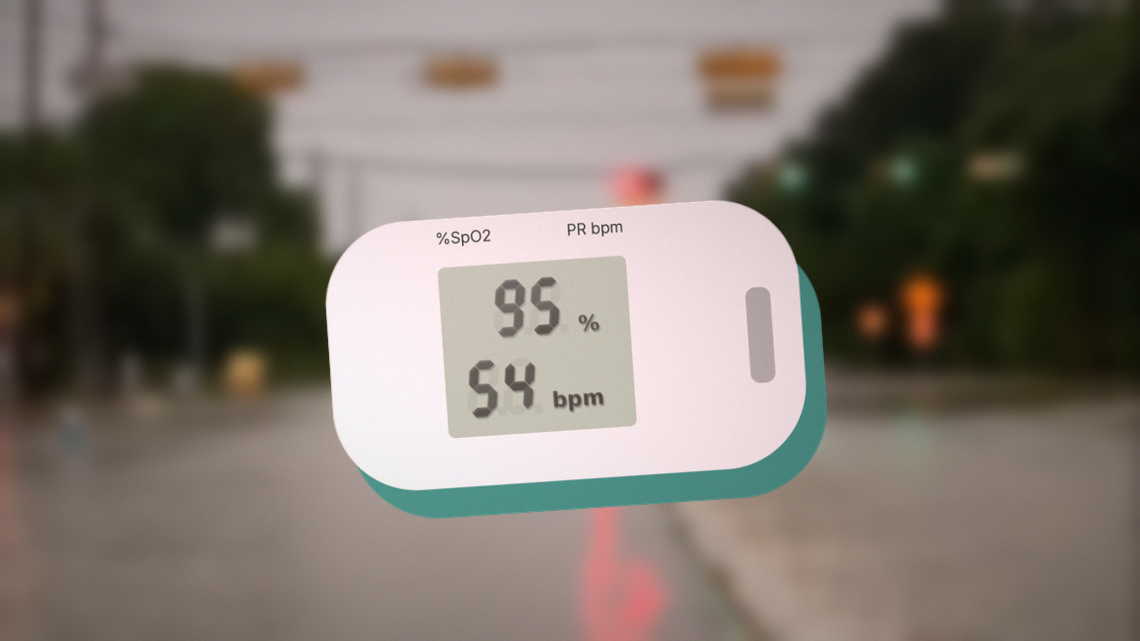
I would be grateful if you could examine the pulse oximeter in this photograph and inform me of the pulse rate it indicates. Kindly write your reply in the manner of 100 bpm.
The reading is 54 bpm
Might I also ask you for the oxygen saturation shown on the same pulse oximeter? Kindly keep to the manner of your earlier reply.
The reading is 95 %
